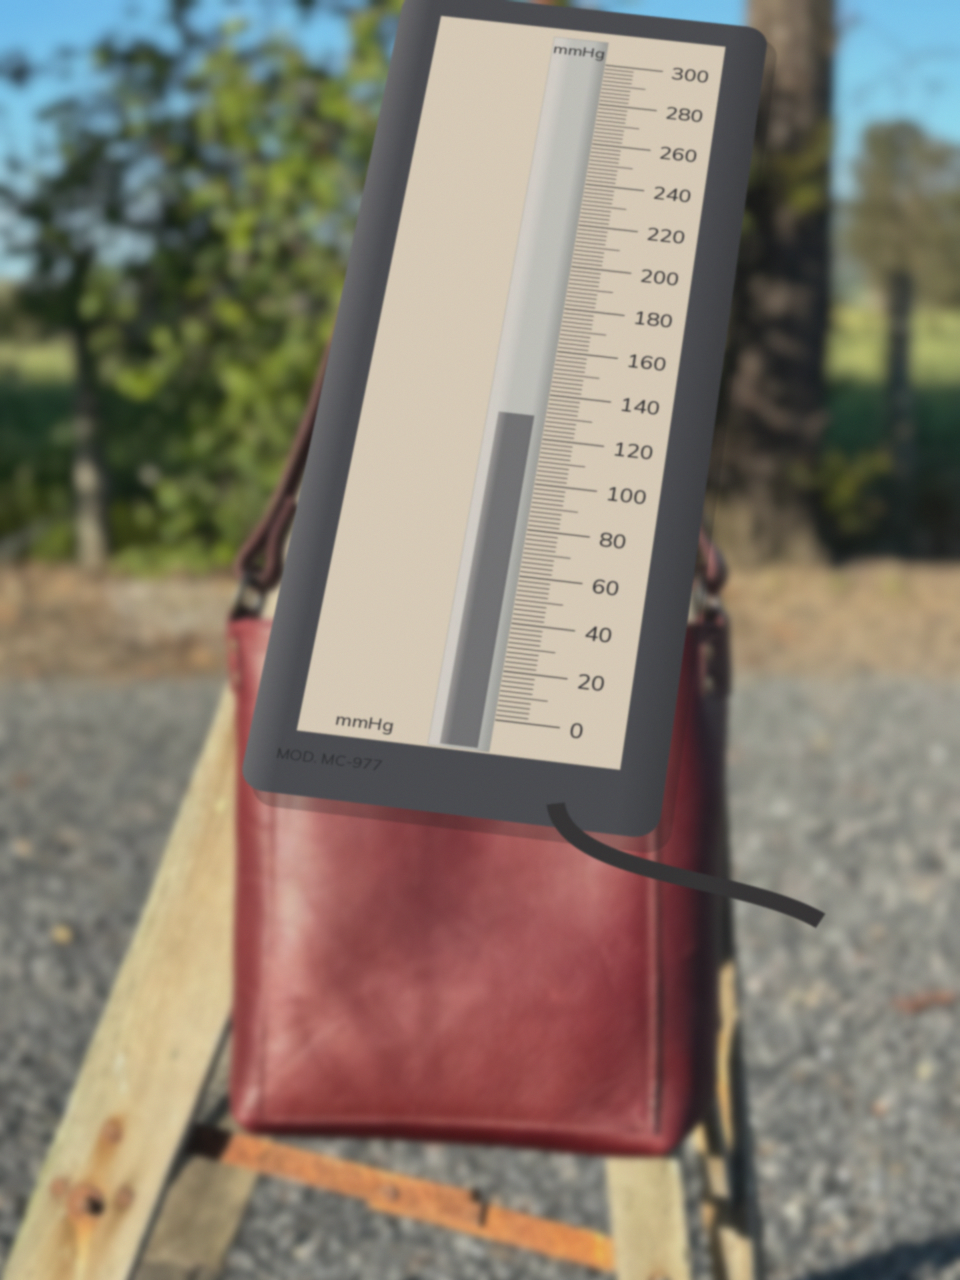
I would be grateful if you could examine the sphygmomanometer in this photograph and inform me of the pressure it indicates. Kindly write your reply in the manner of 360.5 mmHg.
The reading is 130 mmHg
